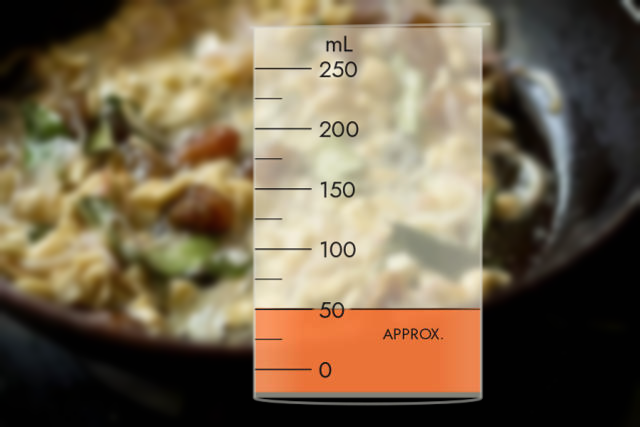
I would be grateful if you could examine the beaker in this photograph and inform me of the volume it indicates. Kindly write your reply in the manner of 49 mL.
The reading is 50 mL
